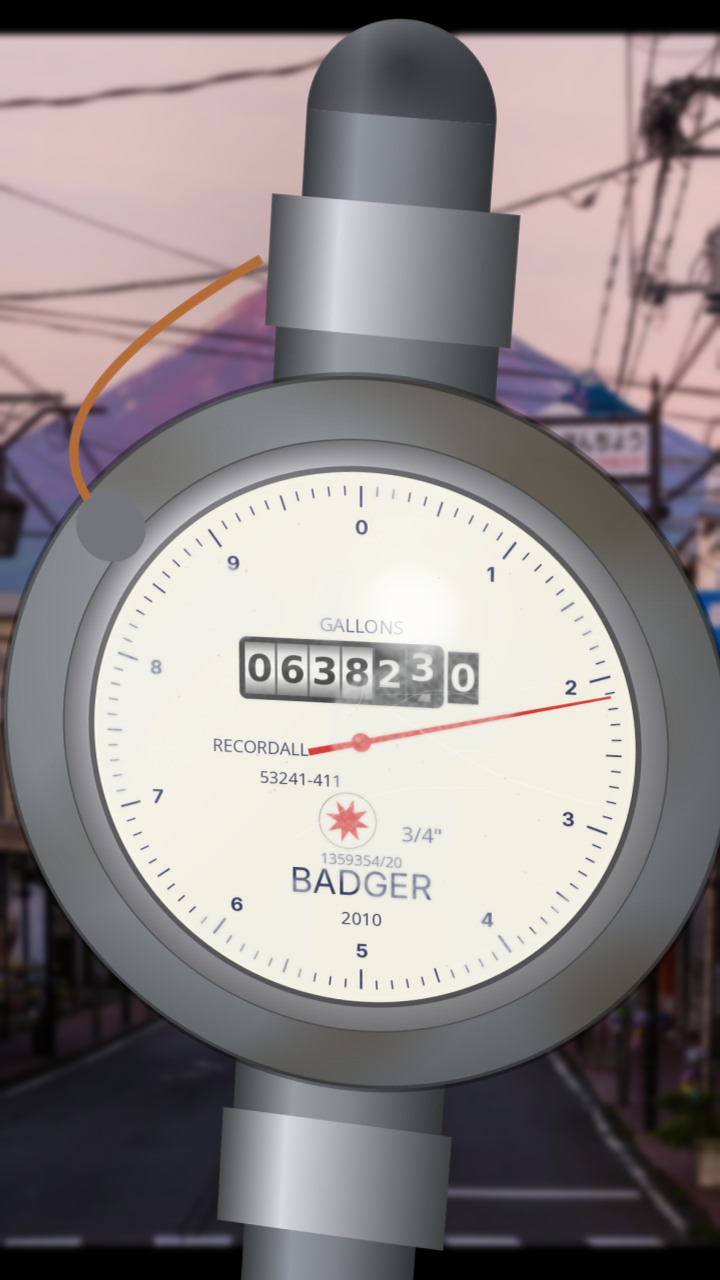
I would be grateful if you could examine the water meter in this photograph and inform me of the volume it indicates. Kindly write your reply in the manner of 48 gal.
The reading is 638232.1 gal
